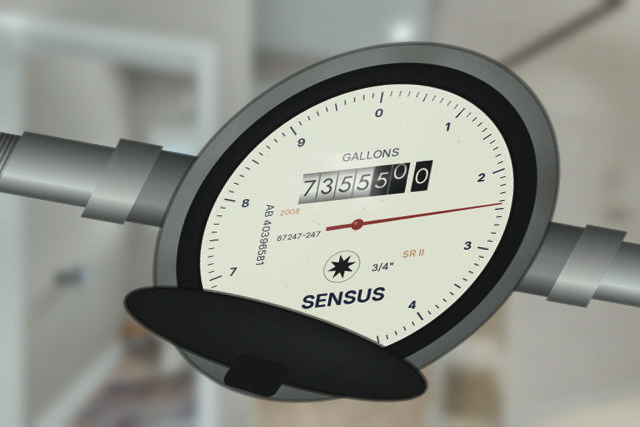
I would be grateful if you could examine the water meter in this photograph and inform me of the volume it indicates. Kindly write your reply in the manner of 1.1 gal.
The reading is 7355502.4 gal
